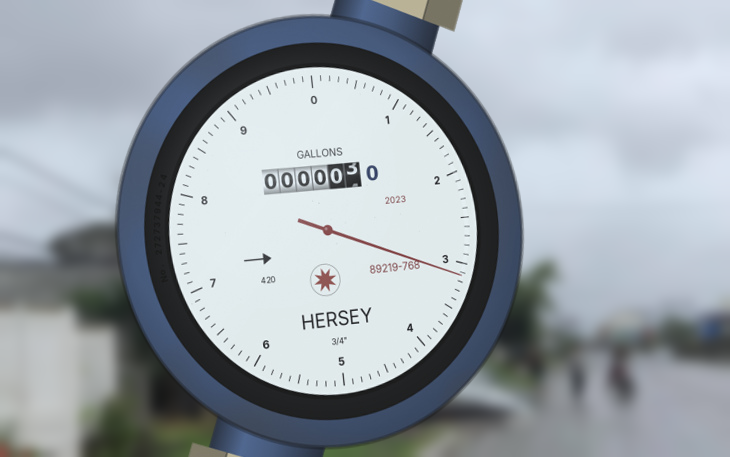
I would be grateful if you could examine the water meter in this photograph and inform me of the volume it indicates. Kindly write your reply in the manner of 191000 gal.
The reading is 33.1 gal
